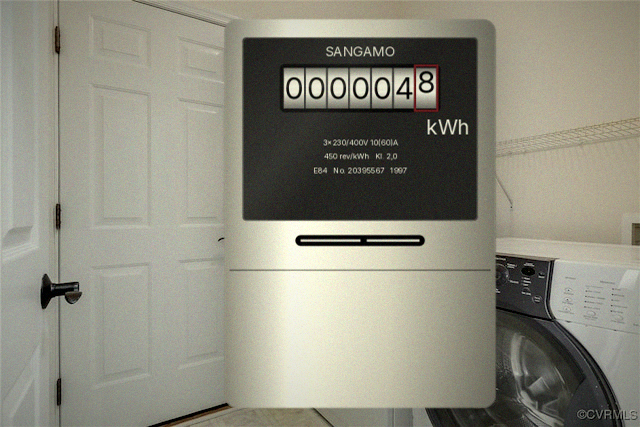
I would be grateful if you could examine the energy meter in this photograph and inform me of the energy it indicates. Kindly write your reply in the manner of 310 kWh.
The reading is 4.8 kWh
